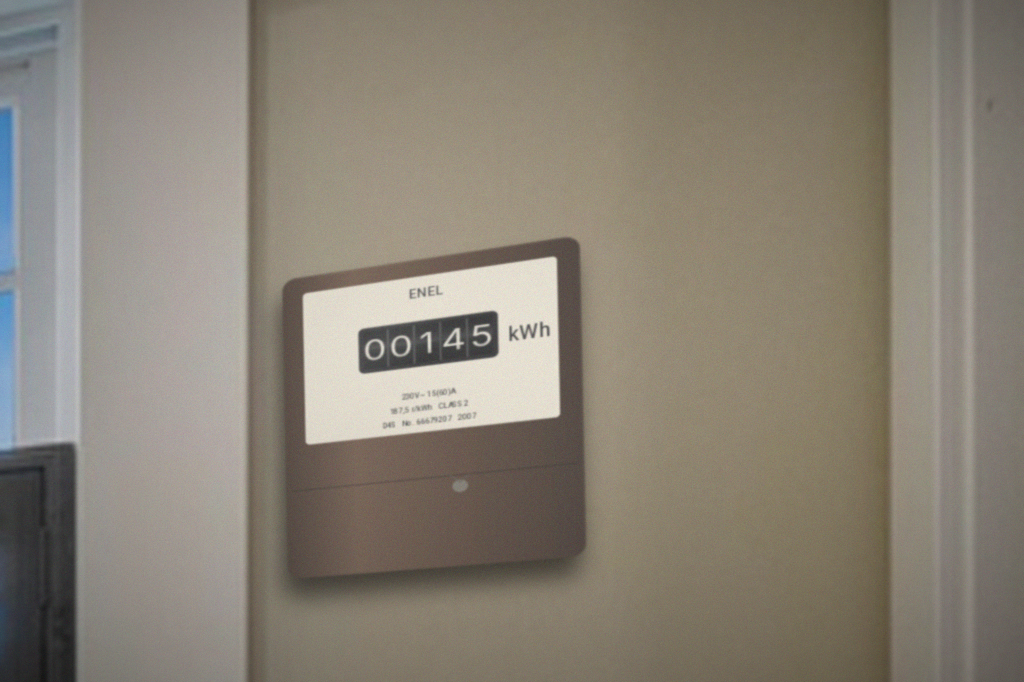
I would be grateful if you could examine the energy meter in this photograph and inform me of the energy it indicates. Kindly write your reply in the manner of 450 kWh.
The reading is 145 kWh
